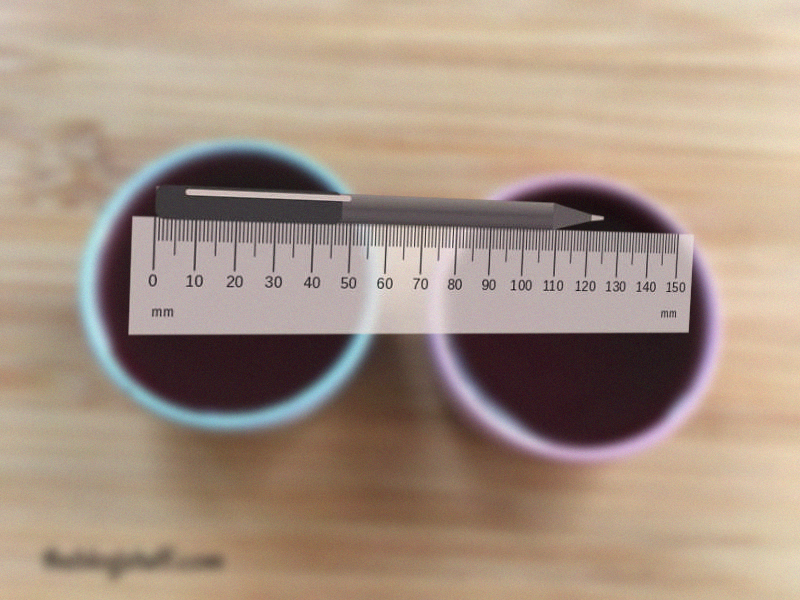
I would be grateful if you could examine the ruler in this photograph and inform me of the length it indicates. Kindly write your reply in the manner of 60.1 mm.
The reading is 125 mm
